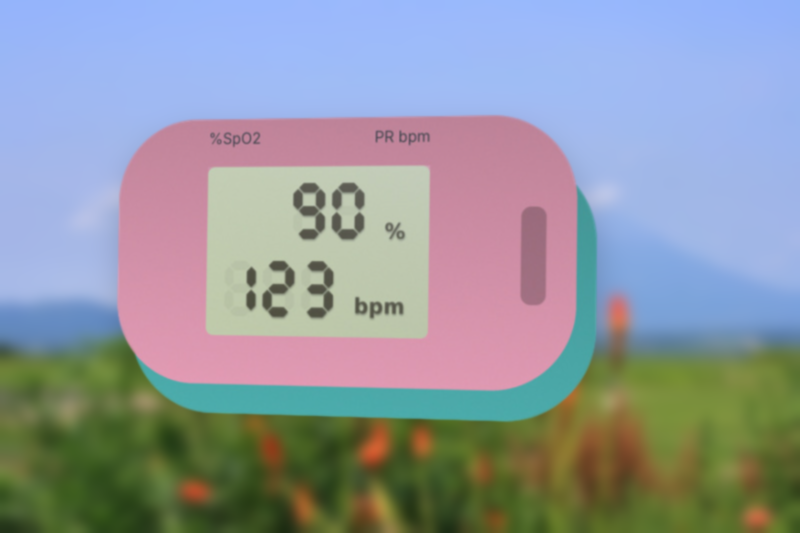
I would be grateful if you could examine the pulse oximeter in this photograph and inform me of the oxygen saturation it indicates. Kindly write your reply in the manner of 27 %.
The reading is 90 %
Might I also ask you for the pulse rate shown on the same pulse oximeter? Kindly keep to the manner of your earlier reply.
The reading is 123 bpm
